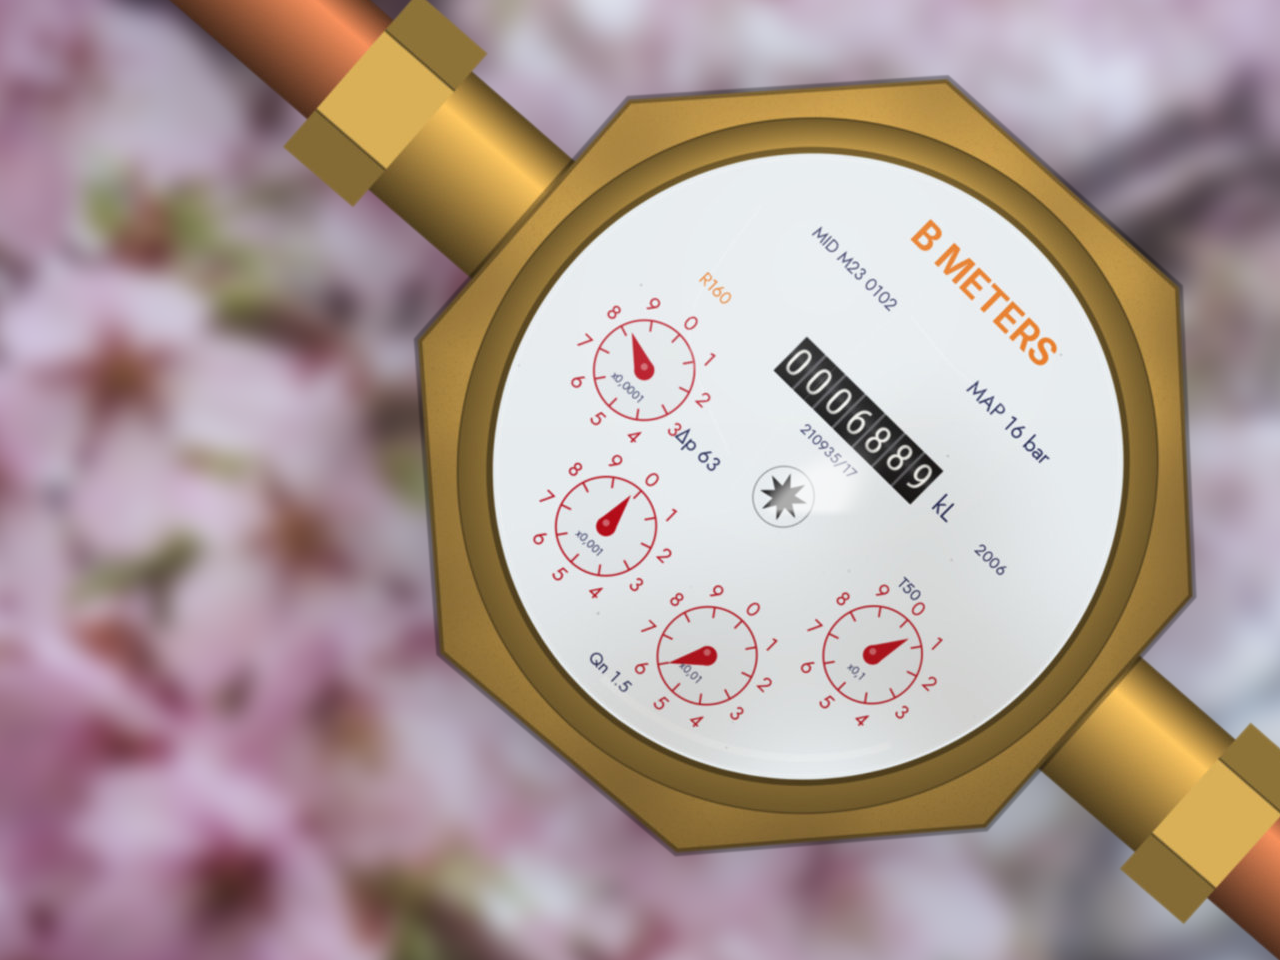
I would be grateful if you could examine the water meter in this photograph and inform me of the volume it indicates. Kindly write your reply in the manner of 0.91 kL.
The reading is 6889.0598 kL
